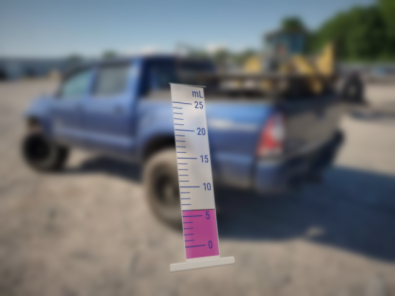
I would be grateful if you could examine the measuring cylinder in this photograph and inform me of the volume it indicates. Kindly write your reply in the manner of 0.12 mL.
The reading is 6 mL
